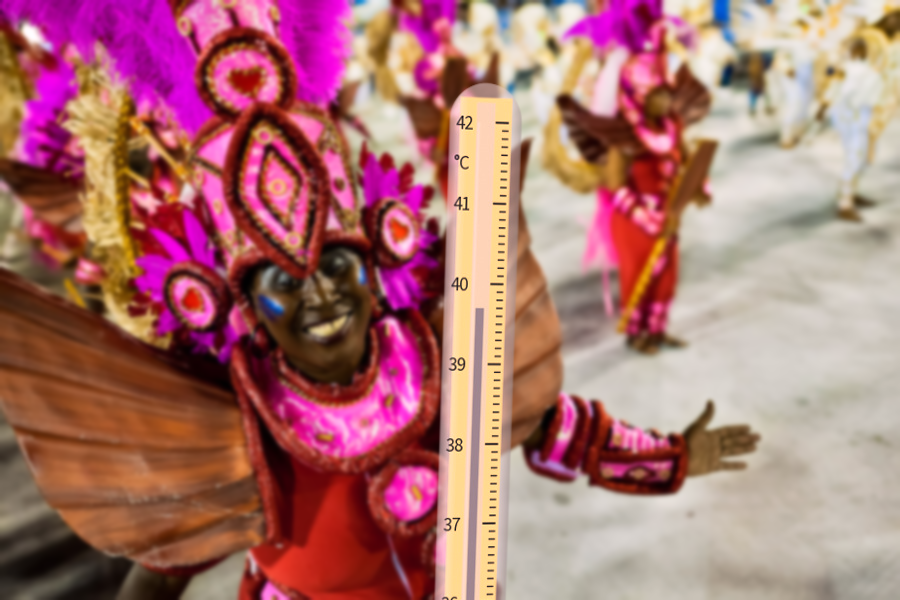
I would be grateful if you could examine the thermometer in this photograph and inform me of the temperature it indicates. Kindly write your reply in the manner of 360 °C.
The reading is 39.7 °C
